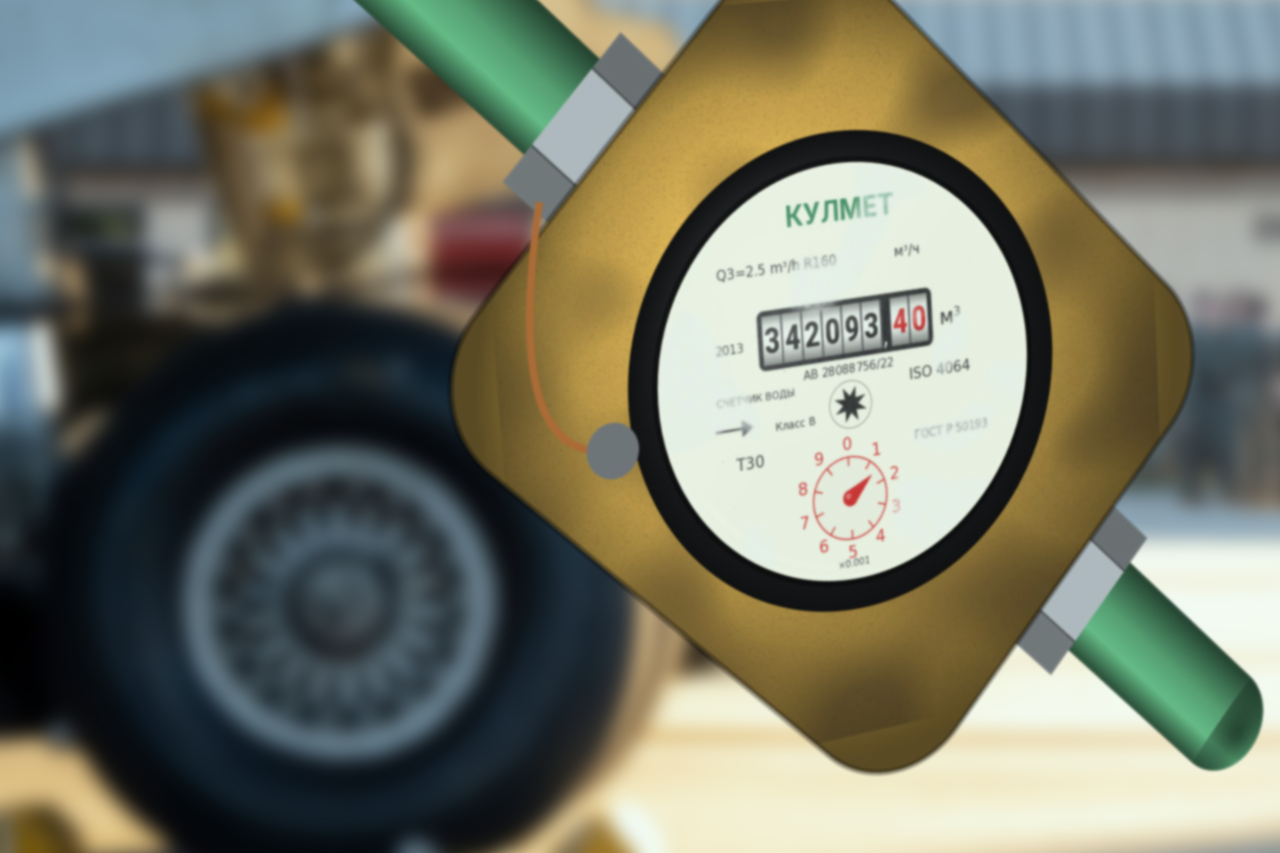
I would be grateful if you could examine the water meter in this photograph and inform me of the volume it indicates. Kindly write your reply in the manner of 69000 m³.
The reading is 342093.401 m³
